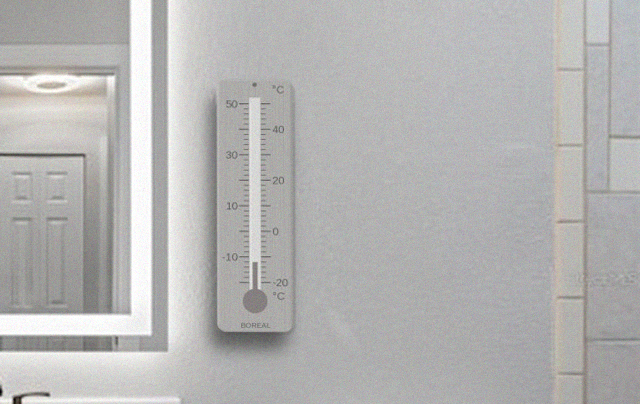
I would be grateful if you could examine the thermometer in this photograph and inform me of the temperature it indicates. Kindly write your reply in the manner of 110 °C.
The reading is -12 °C
